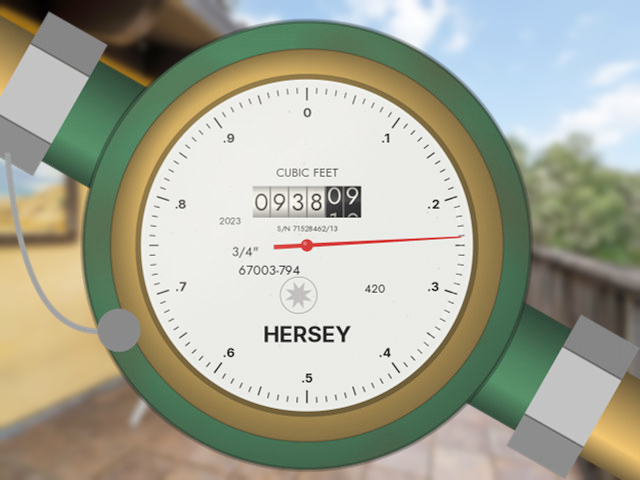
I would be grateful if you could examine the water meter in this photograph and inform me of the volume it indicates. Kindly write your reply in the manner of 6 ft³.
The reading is 93809.24 ft³
